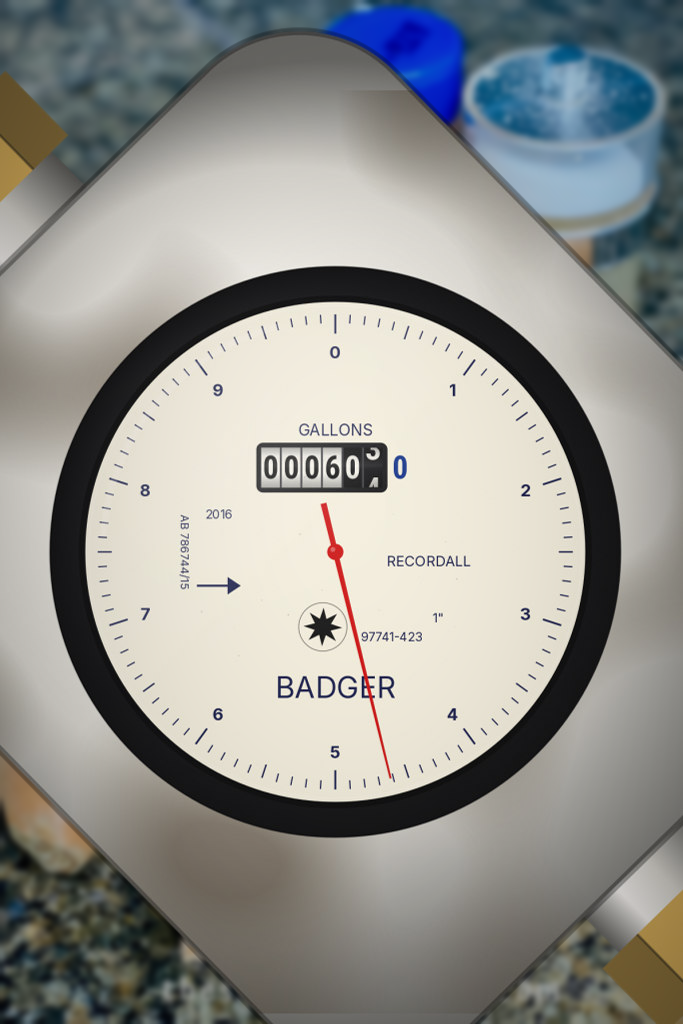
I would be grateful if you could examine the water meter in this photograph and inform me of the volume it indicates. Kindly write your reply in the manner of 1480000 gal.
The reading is 6034.6 gal
